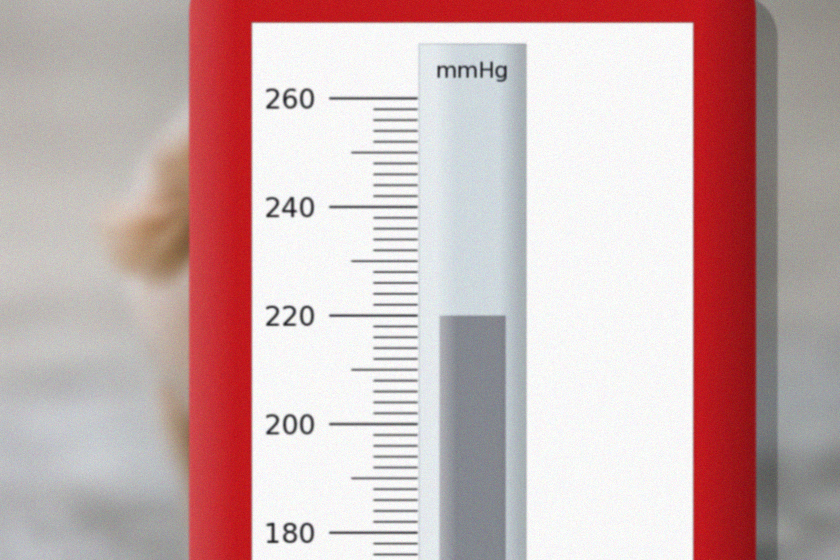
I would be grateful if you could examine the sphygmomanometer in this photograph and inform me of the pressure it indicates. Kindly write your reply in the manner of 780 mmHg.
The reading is 220 mmHg
